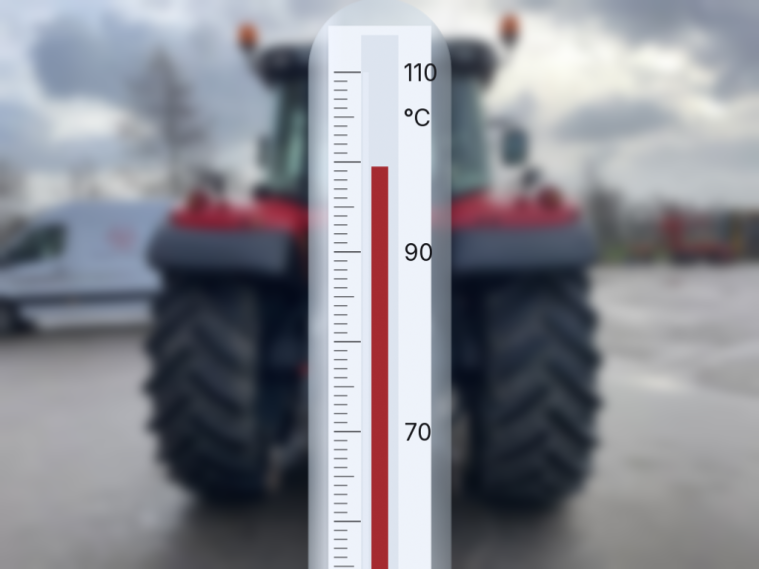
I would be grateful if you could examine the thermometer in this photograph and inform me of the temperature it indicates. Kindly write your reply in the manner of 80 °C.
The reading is 99.5 °C
